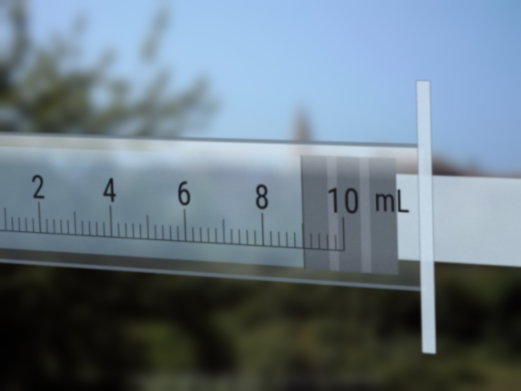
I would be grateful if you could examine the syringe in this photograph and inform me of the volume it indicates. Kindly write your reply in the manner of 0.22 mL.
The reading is 9 mL
